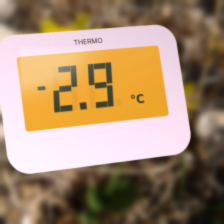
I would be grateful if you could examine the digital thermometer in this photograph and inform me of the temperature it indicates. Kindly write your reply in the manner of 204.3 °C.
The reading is -2.9 °C
